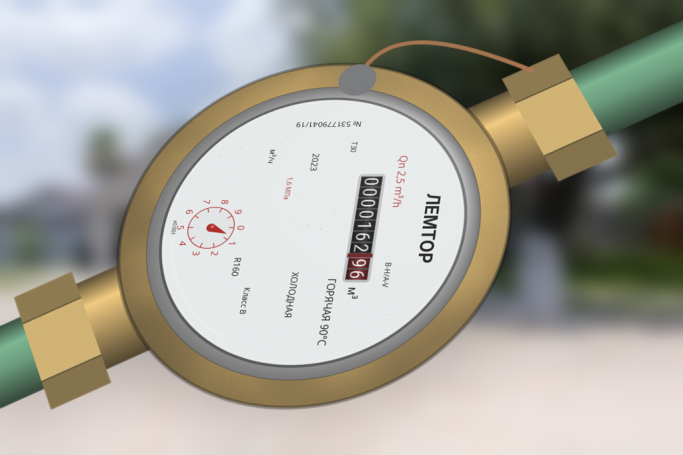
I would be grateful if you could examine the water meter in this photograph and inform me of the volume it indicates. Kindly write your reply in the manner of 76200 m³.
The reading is 162.960 m³
